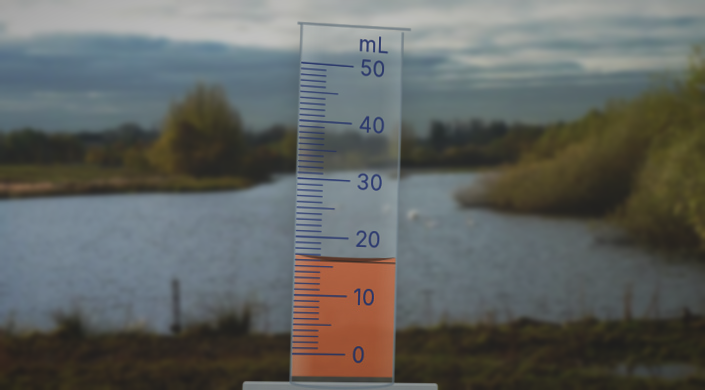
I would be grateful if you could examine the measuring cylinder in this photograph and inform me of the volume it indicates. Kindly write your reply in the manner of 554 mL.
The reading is 16 mL
